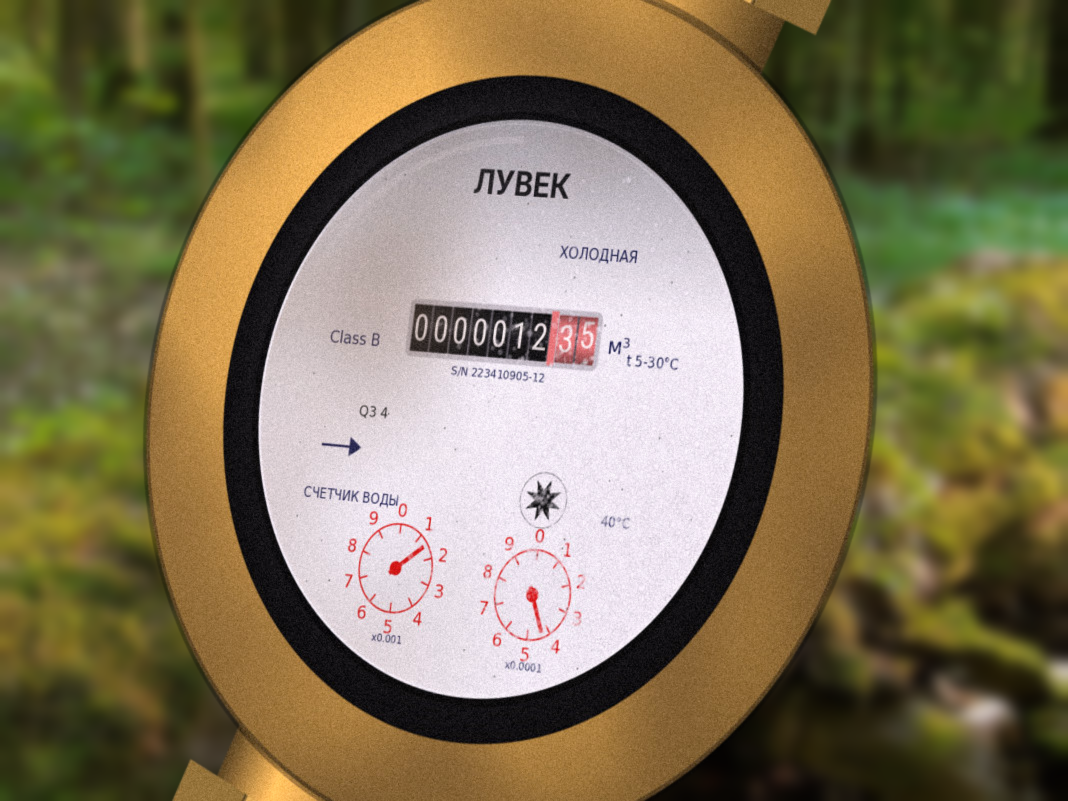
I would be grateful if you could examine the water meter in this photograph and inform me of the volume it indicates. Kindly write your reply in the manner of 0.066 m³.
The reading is 12.3514 m³
